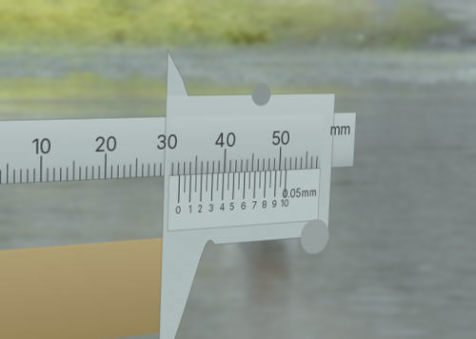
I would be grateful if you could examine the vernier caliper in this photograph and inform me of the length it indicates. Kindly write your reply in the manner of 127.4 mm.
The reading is 32.2 mm
